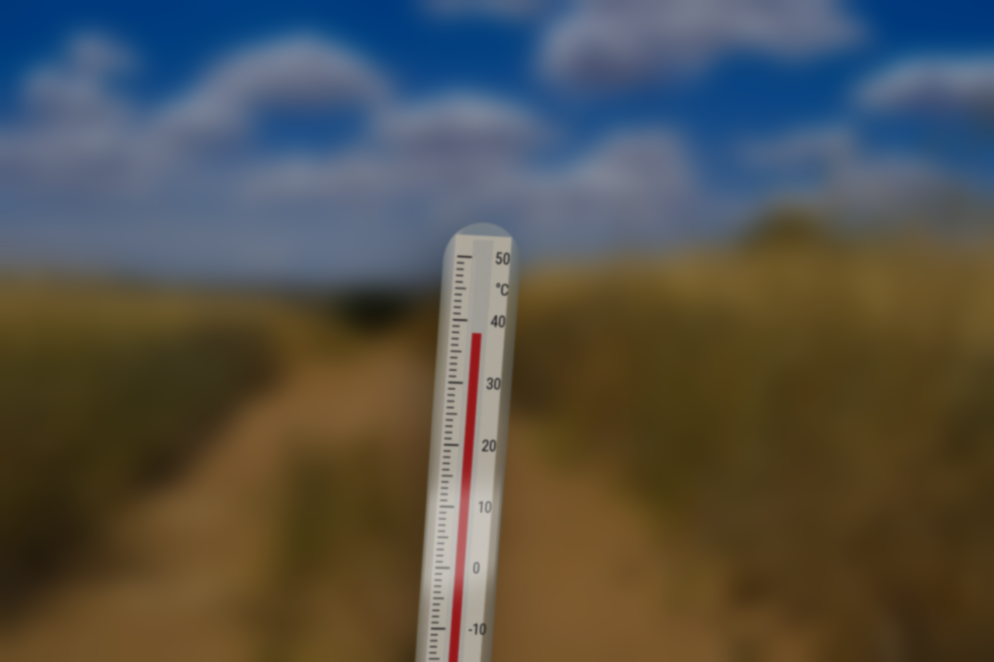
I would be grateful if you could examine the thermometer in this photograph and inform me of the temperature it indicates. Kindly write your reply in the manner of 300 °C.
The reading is 38 °C
